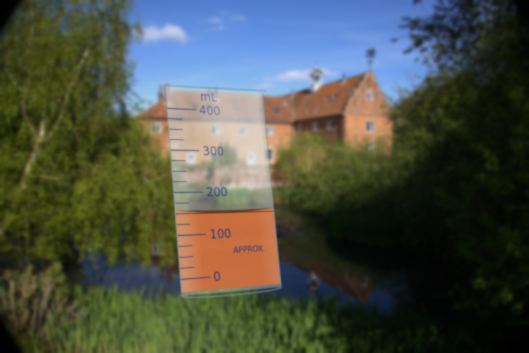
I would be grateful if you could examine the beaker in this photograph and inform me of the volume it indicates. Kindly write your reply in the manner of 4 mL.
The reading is 150 mL
